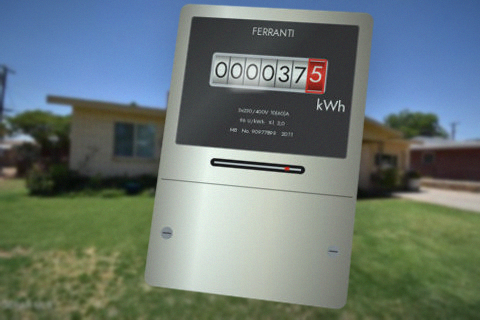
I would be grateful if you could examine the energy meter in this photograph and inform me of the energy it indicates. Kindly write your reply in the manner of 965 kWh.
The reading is 37.5 kWh
